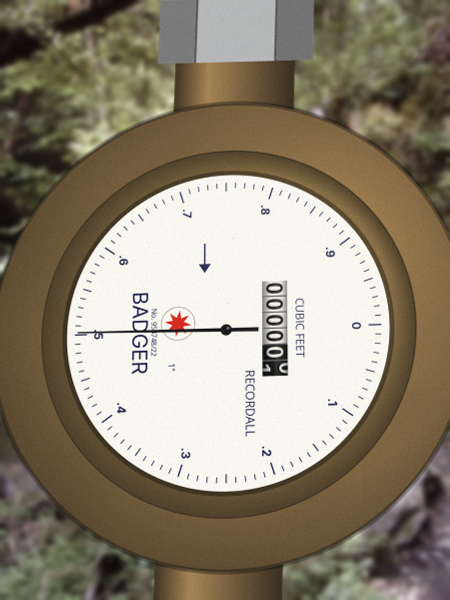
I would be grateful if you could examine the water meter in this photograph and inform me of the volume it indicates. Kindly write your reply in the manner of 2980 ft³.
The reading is 0.50 ft³
